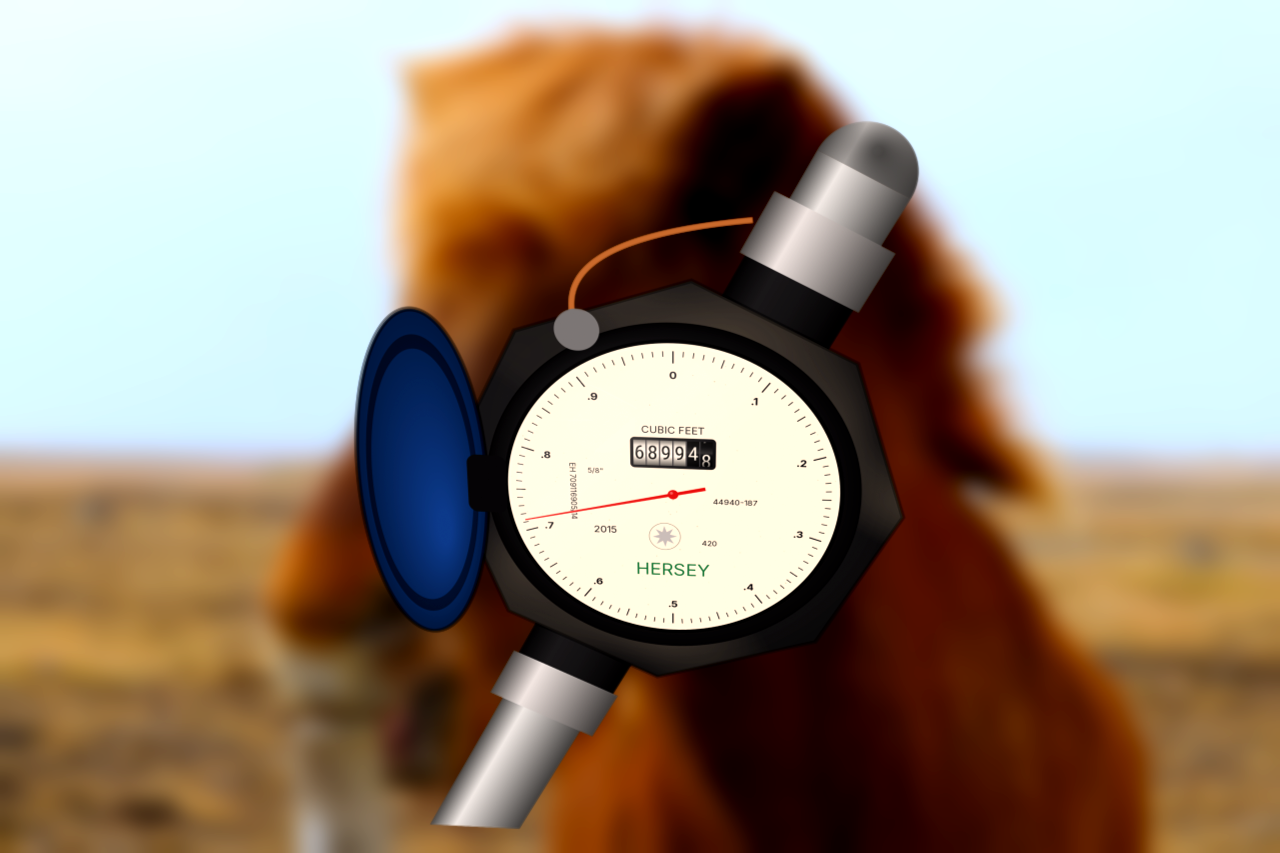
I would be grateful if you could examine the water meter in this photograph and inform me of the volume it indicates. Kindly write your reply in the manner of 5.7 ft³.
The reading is 689947.71 ft³
